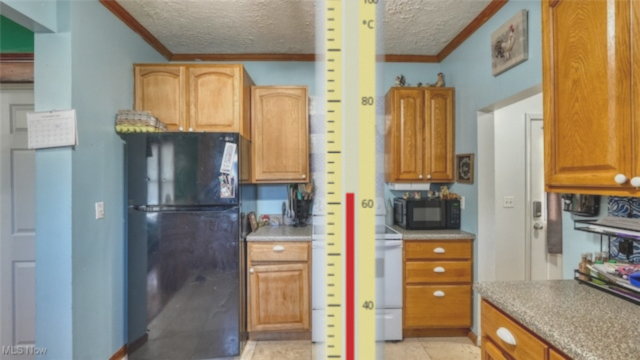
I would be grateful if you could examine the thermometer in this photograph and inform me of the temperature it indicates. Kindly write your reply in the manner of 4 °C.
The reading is 62 °C
